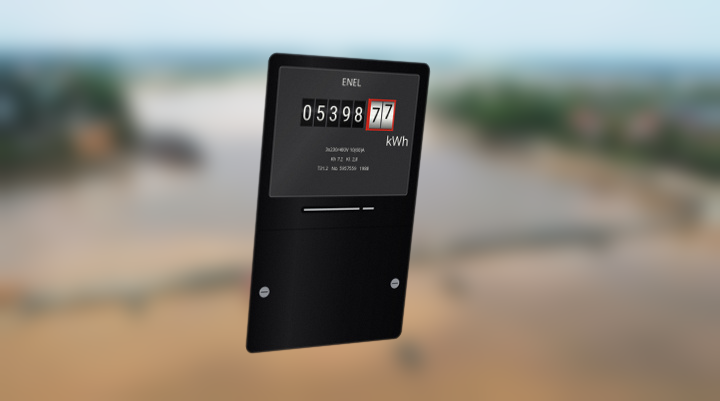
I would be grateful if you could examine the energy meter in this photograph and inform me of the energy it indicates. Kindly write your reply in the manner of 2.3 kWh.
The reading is 5398.77 kWh
